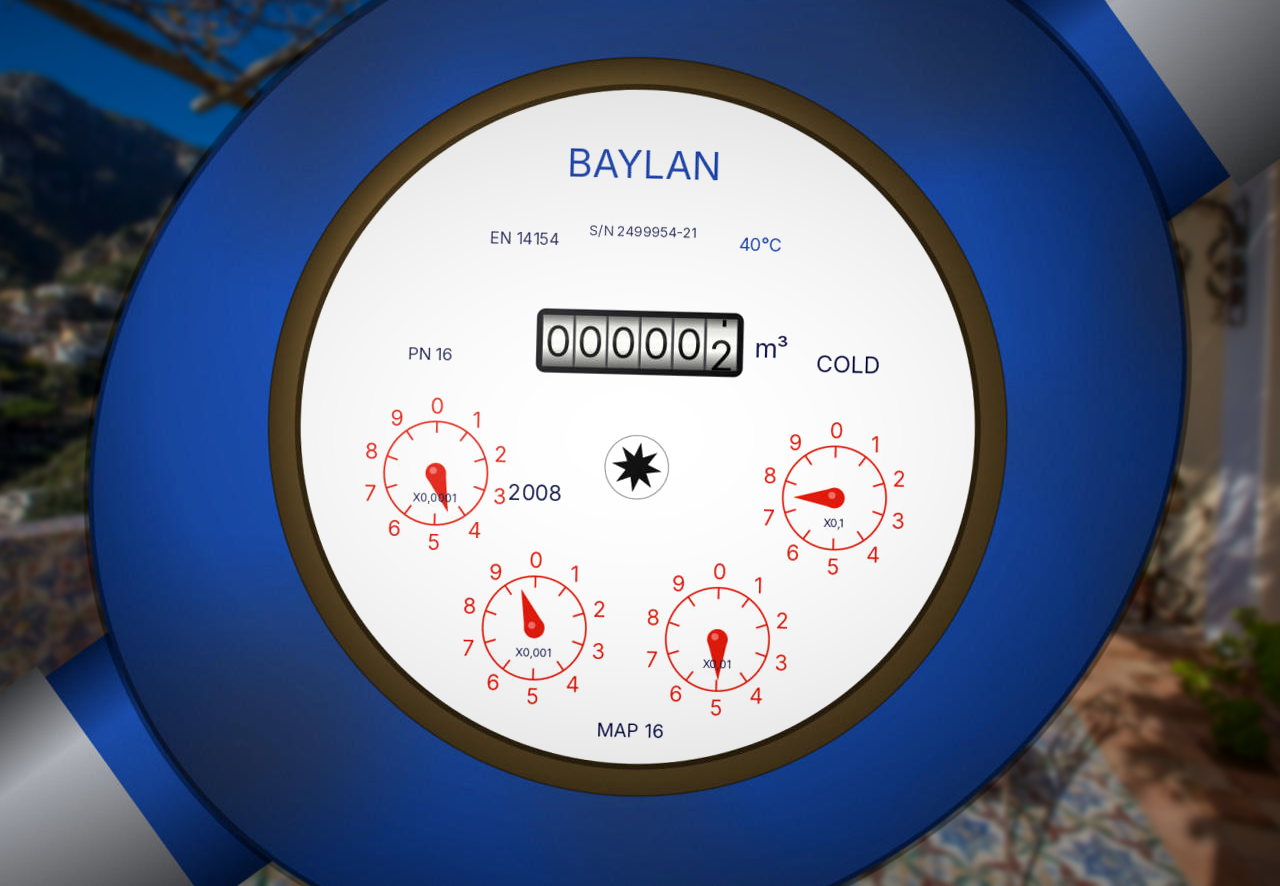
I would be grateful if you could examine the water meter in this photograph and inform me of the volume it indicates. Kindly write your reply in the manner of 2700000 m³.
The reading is 1.7494 m³
